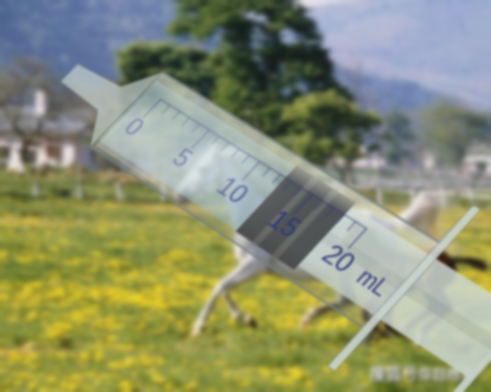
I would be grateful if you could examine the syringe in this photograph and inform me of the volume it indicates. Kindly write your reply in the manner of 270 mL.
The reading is 12.5 mL
